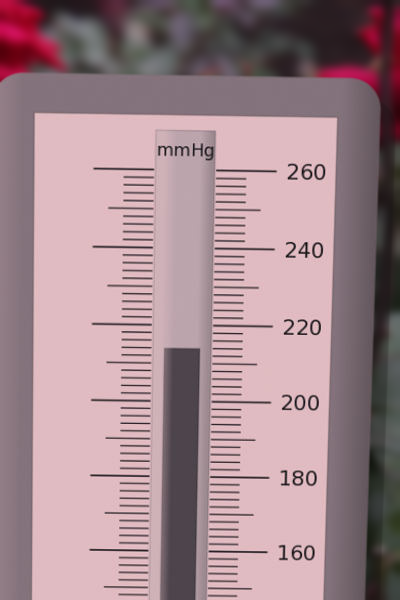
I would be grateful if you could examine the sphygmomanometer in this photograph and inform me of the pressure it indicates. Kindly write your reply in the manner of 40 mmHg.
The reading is 214 mmHg
